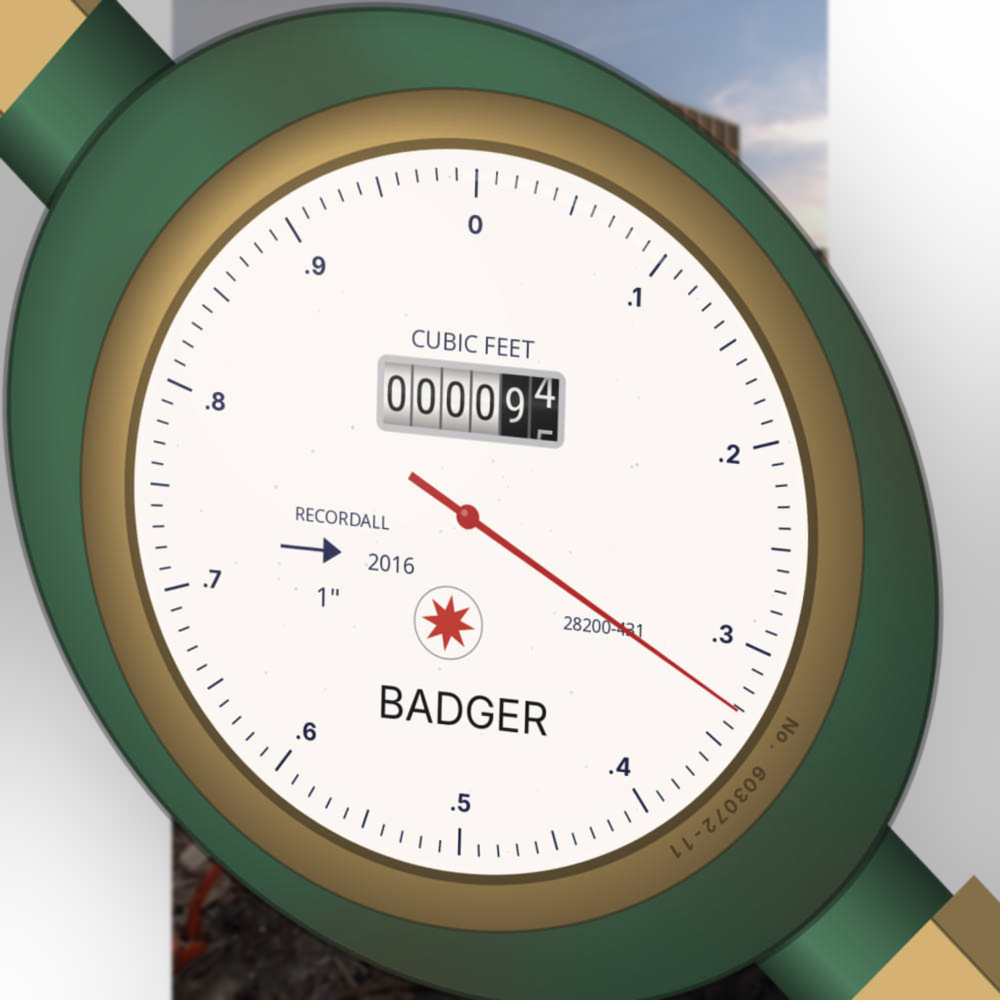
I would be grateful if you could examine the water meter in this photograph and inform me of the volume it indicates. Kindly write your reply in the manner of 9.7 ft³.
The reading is 94.33 ft³
